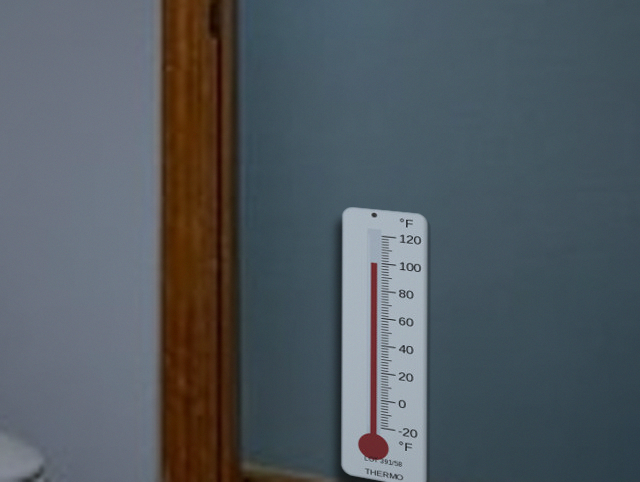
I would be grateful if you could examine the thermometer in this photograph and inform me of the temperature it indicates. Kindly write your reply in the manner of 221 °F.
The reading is 100 °F
